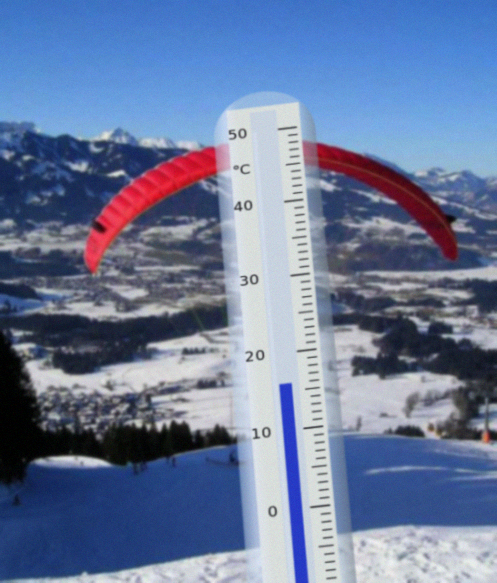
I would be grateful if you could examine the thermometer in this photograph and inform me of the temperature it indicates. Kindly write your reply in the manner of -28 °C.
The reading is 16 °C
